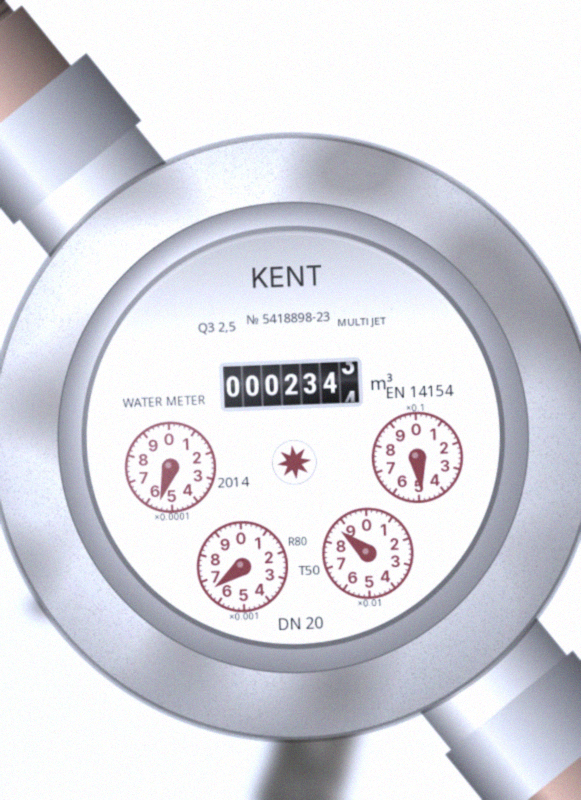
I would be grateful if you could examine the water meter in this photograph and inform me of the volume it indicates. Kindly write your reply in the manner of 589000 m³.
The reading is 2343.4865 m³
